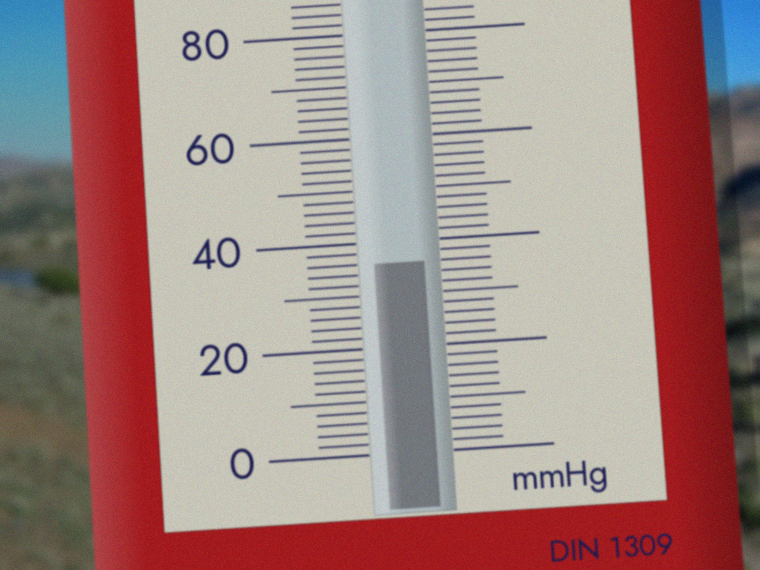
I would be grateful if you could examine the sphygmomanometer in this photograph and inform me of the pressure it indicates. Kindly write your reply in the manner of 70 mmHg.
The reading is 36 mmHg
